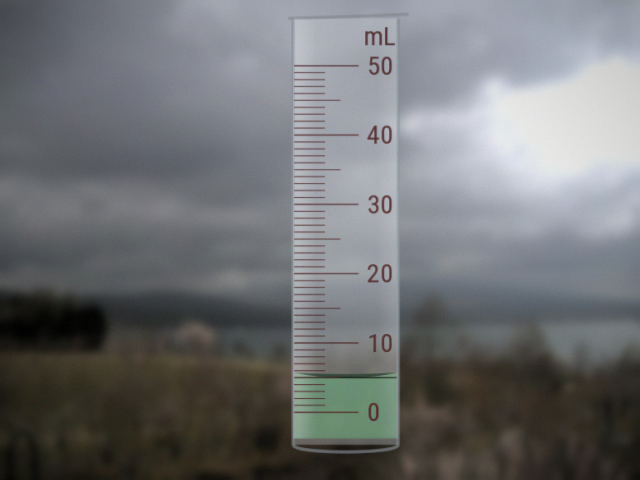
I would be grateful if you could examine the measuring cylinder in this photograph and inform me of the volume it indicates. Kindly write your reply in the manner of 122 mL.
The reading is 5 mL
